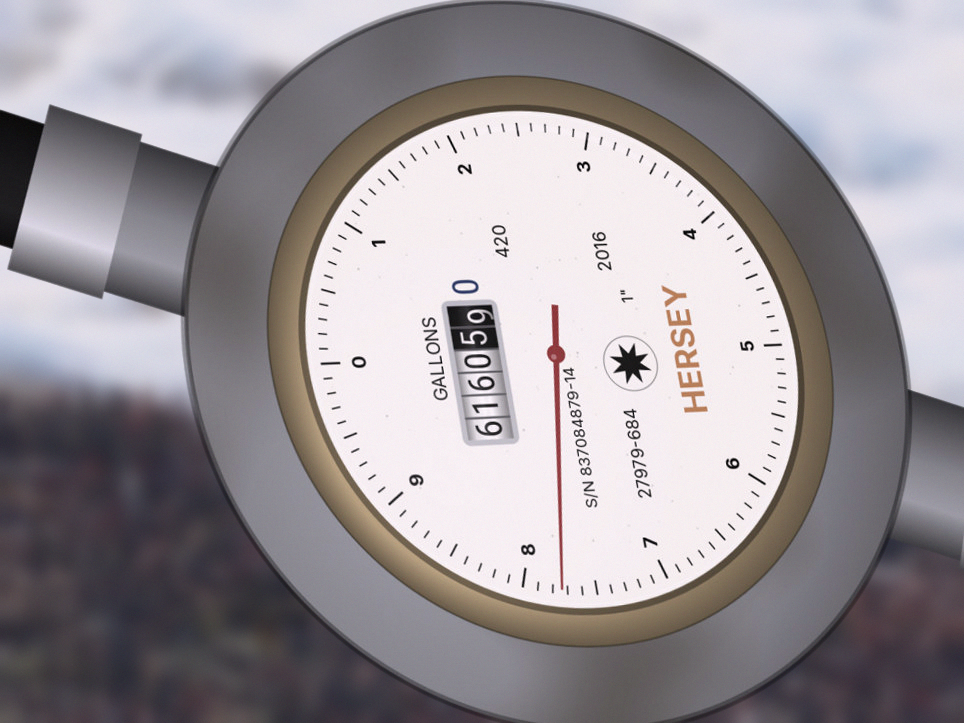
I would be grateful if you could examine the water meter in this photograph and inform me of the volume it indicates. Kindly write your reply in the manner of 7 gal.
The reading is 6160587.7 gal
